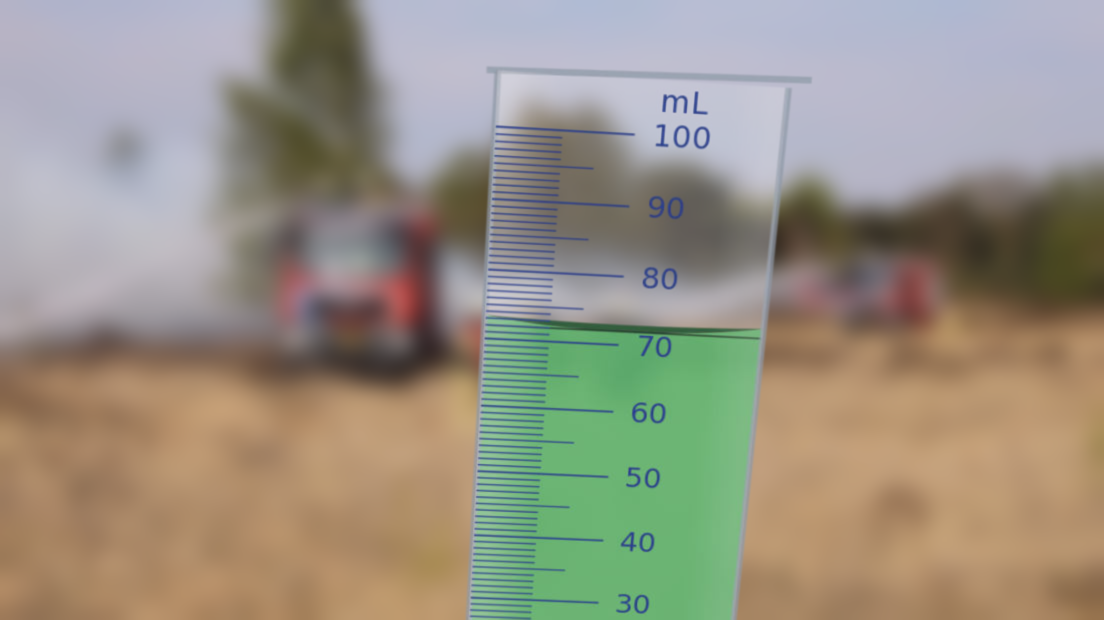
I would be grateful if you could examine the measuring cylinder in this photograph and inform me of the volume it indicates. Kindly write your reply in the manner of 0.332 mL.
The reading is 72 mL
